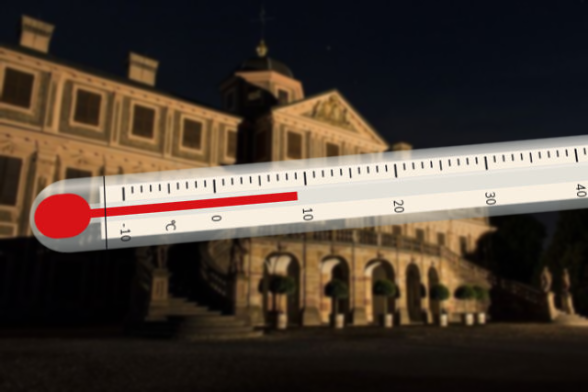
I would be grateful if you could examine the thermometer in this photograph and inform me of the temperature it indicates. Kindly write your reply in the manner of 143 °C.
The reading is 9 °C
